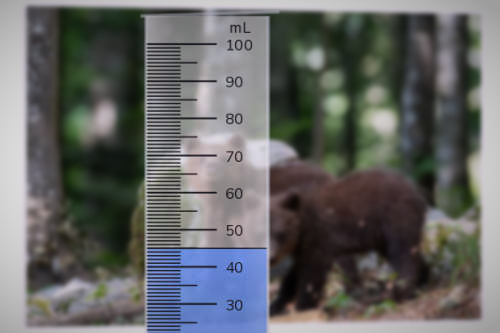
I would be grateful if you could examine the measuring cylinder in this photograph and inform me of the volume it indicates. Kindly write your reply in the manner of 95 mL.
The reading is 45 mL
